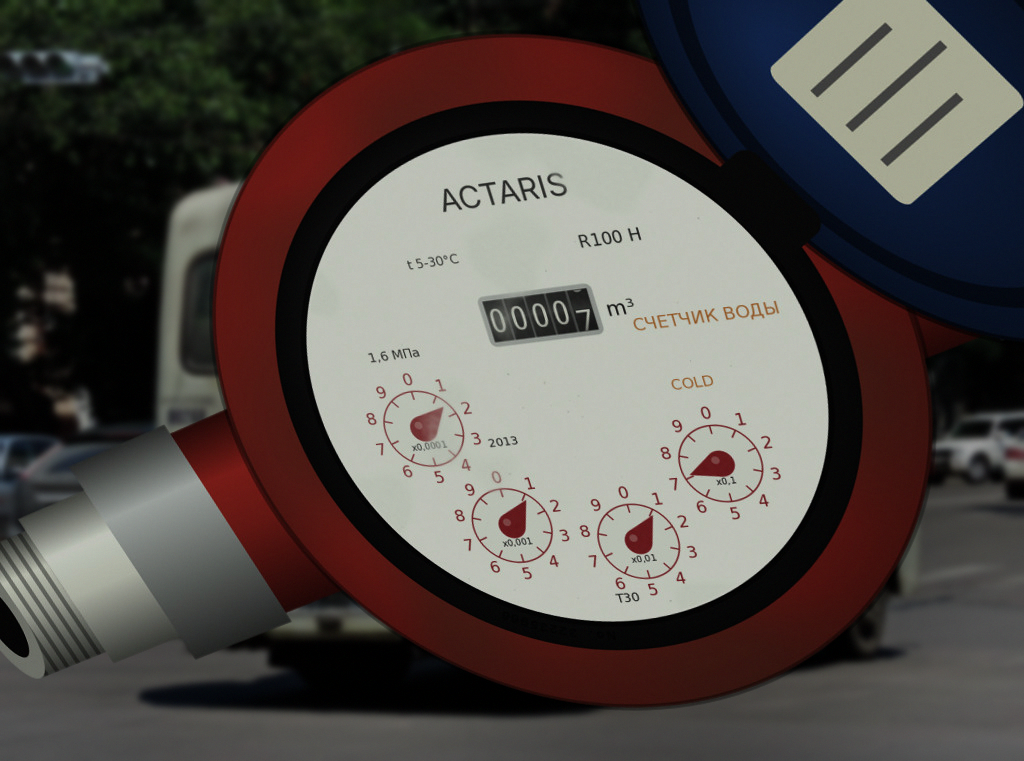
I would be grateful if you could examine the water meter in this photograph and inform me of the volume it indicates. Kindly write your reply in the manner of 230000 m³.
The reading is 6.7111 m³
